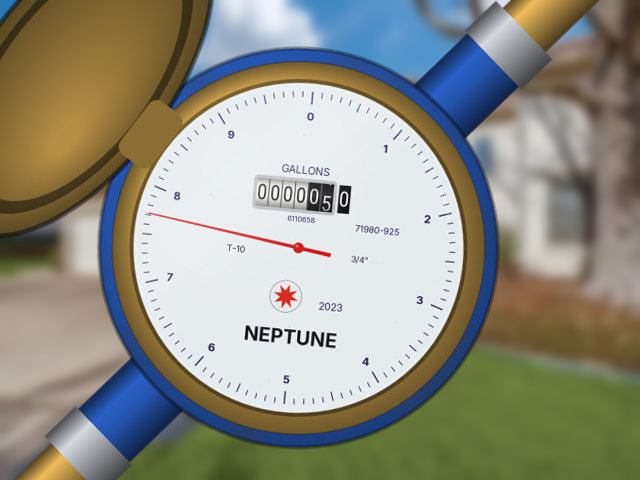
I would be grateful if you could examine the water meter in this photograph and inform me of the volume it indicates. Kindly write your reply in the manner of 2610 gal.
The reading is 47.7 gal
